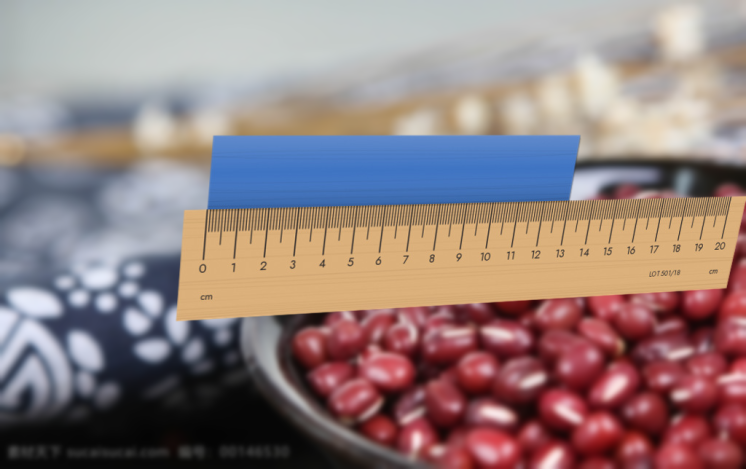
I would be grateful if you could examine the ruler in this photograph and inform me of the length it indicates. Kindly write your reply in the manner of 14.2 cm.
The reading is 13 cm
